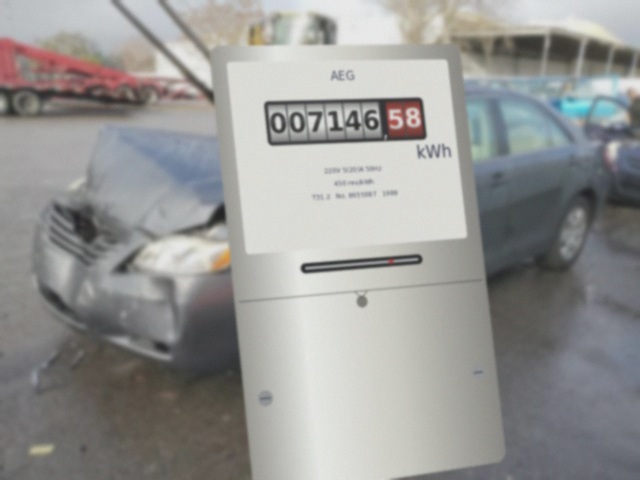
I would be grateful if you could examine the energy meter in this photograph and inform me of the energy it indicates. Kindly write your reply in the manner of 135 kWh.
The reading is 7146.58 kWh
